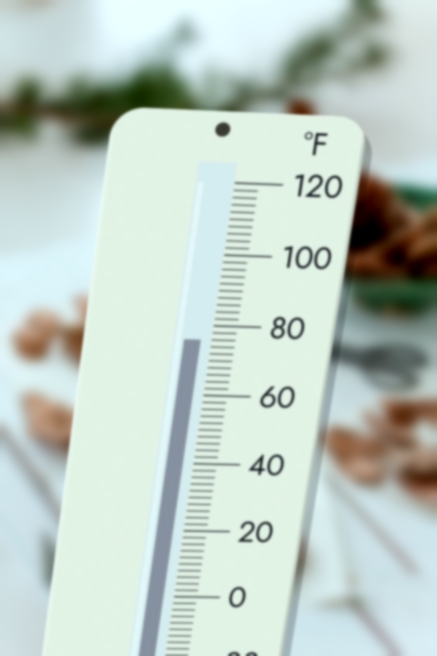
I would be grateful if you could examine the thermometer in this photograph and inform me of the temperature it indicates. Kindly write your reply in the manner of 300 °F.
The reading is 76 °F
